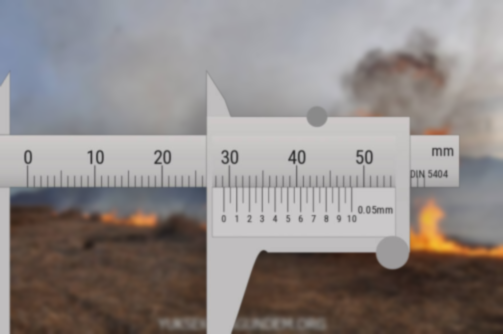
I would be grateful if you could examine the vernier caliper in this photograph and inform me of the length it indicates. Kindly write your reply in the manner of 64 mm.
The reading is 29.2 mm
